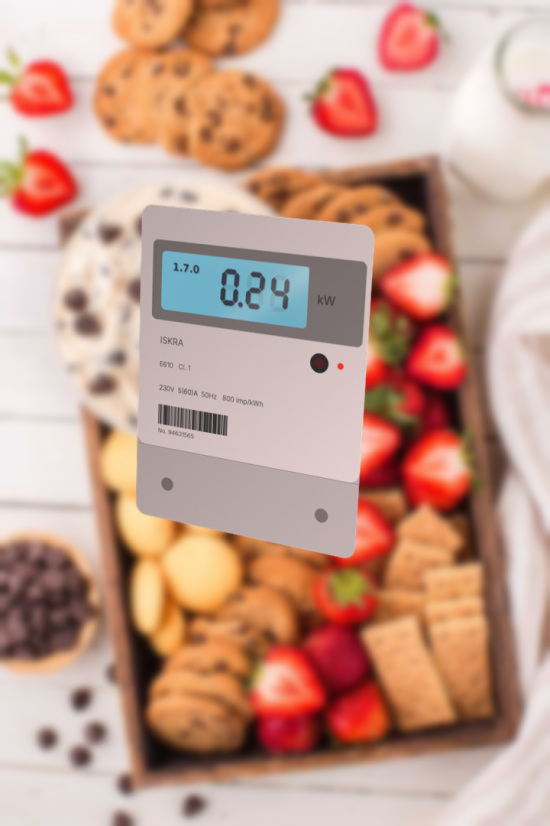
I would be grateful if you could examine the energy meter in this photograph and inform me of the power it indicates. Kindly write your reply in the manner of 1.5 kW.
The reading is 0.24 kW
